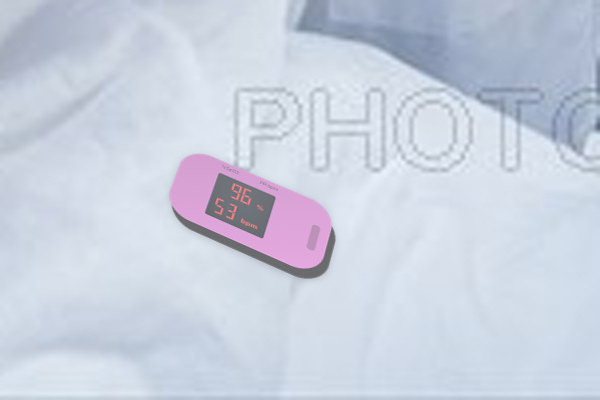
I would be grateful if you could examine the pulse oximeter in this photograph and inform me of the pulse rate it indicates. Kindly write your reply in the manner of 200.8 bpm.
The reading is 53 bpm
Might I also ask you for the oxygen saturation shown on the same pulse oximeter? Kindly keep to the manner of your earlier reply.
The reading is 96 %
